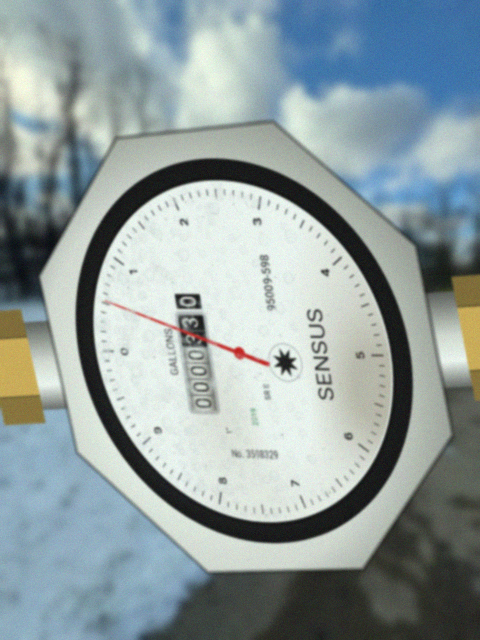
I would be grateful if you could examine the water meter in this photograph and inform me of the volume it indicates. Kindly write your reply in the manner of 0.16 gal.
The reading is 330.5 gal
